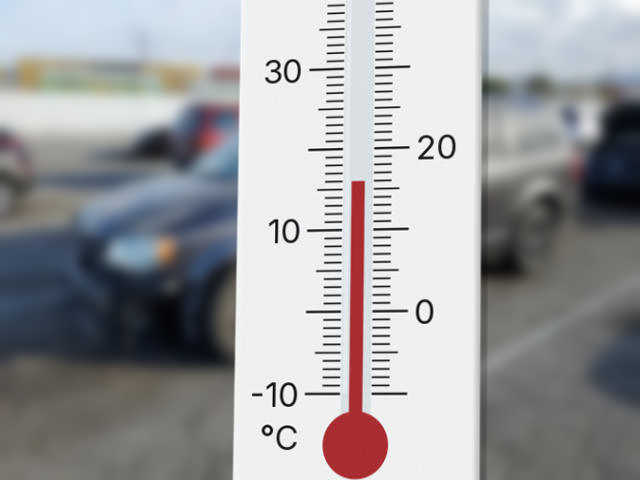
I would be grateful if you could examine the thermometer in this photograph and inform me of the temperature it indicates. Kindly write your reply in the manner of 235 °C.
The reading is 16 °C
